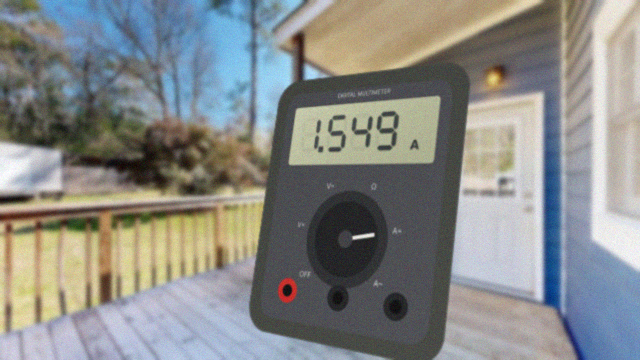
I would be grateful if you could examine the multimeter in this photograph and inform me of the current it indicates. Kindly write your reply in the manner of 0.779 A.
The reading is 1.549 A
